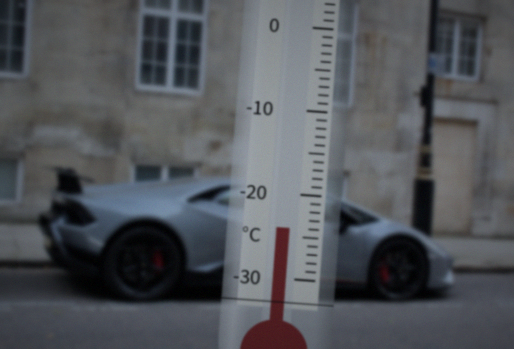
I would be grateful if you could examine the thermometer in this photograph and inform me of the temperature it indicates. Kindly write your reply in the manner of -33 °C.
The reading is -24 °C
